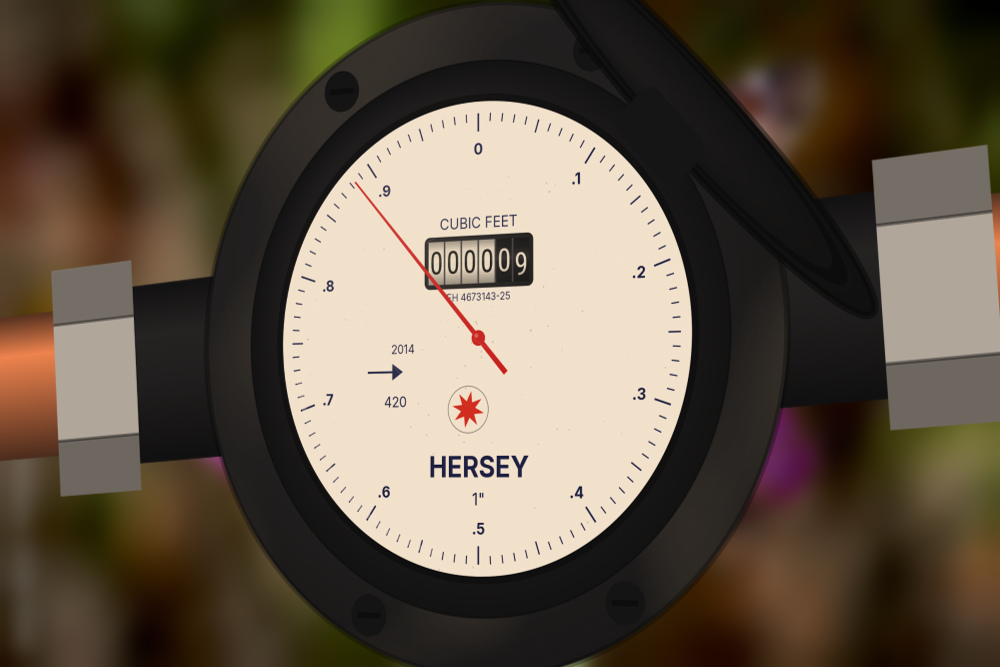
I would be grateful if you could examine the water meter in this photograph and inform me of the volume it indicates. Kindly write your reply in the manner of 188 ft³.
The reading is 8.88 ft³
